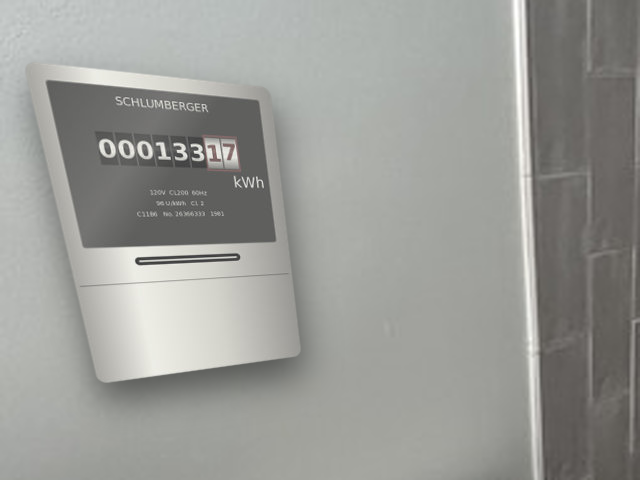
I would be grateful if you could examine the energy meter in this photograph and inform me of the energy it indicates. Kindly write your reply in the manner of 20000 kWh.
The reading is 133.17 kWh
